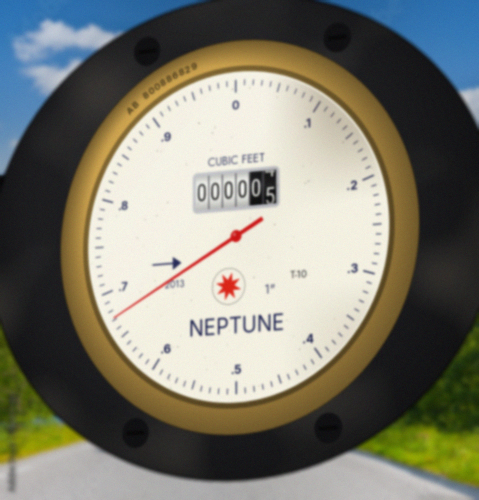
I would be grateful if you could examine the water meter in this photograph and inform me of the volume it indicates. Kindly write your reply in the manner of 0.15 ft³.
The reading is 4.67 ft³
